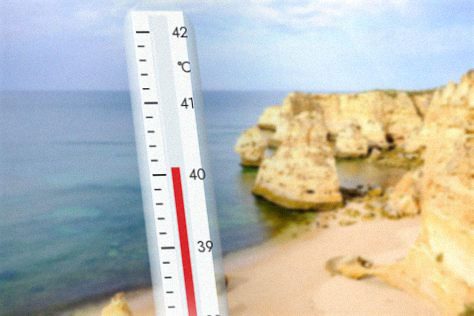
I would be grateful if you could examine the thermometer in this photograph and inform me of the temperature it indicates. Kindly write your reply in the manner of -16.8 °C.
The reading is 40.1 °C
